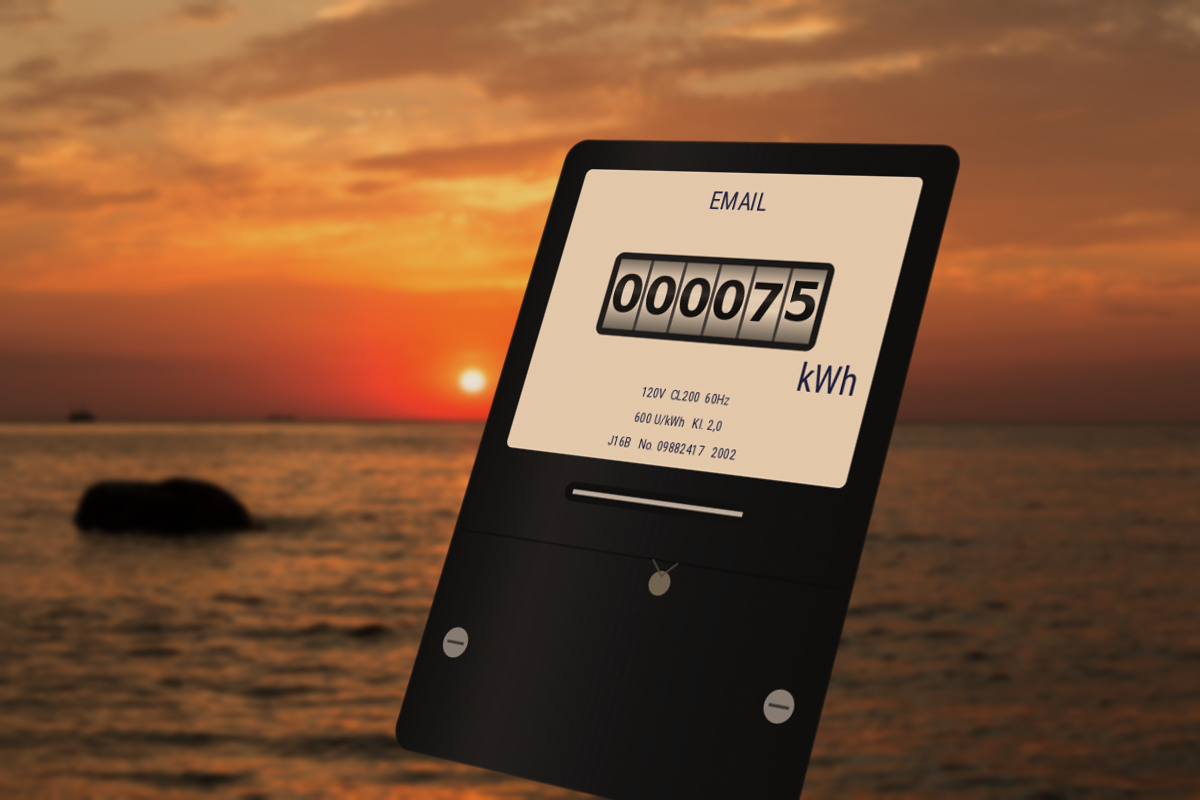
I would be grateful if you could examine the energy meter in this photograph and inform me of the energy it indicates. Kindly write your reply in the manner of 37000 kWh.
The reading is 75 kWh
